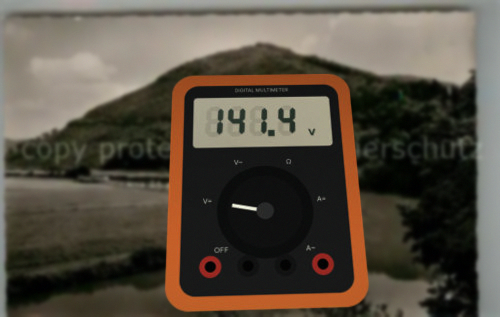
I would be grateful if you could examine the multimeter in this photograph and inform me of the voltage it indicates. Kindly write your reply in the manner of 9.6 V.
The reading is 141.4 V
